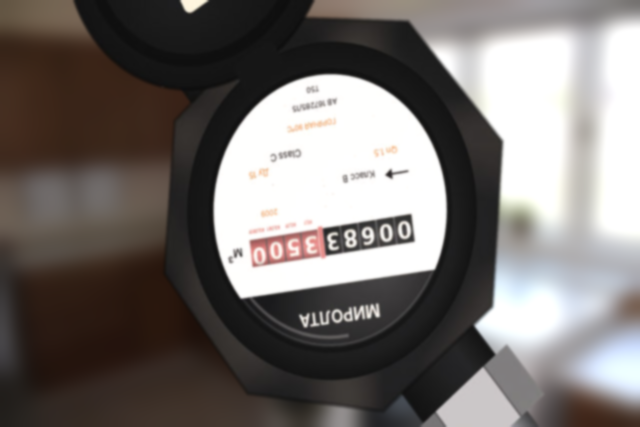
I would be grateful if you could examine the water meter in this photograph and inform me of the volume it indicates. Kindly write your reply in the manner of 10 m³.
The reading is 683.3500 m³
